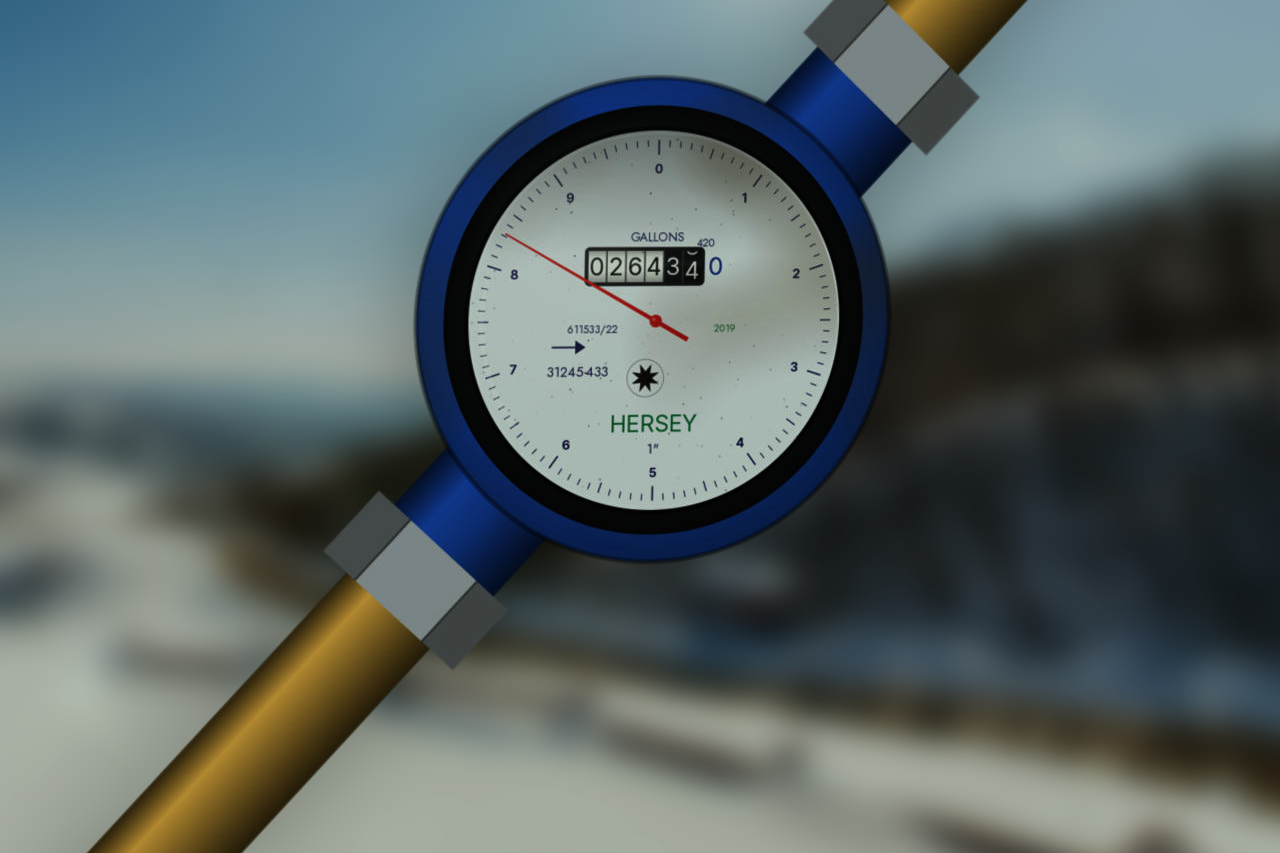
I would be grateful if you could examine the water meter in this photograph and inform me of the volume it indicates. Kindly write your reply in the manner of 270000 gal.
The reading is 264338.3 gal
